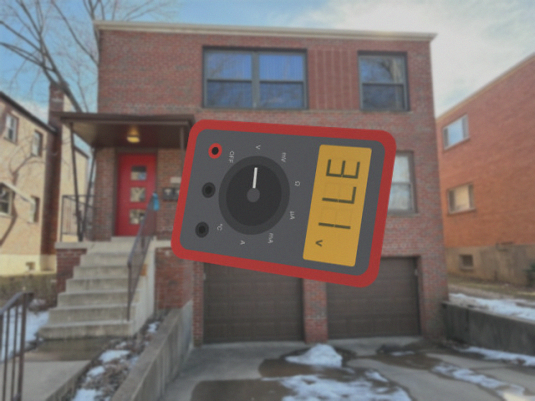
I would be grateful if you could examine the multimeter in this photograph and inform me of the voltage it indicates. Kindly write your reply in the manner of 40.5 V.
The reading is 371 V
